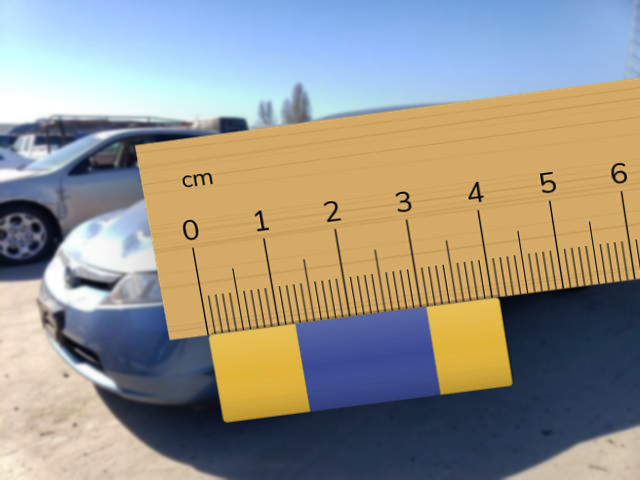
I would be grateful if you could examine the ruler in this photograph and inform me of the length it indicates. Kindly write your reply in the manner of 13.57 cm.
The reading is 4.1 cm
